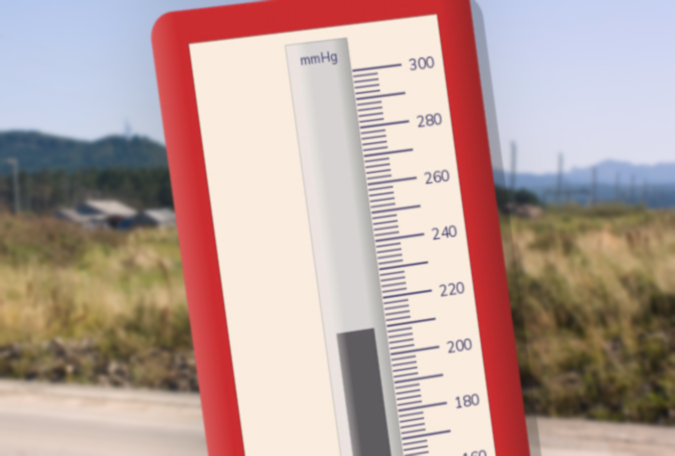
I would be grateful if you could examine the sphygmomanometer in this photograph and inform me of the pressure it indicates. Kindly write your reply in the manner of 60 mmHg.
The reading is 210 mmHg
